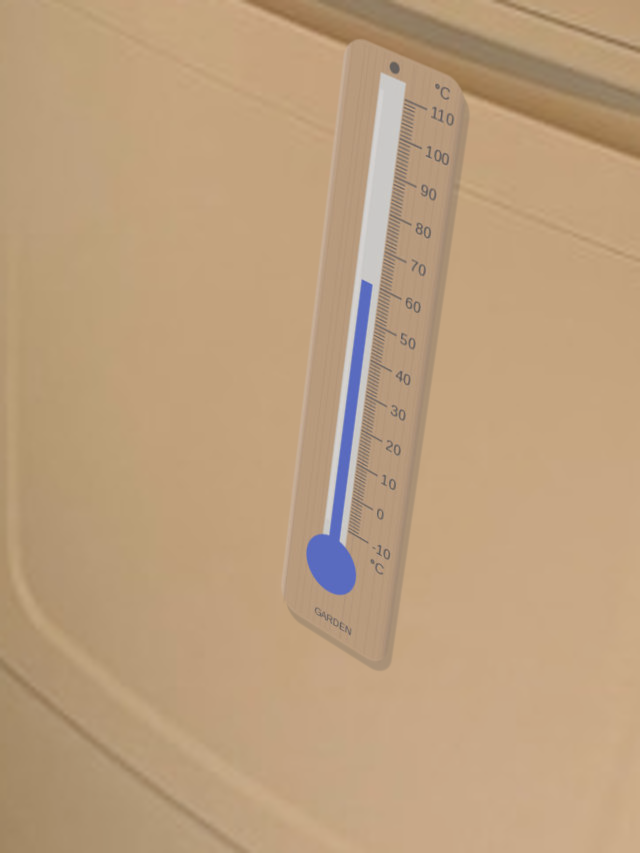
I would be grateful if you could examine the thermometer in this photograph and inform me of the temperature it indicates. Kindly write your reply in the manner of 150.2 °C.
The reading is 60 °C
